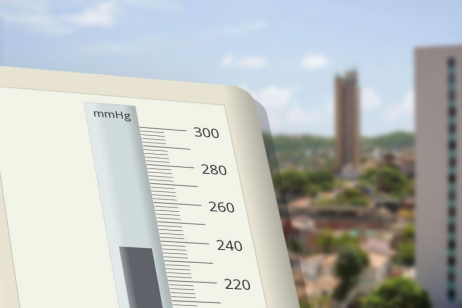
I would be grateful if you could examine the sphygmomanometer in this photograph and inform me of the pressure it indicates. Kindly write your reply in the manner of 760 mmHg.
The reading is 236 mmHg
